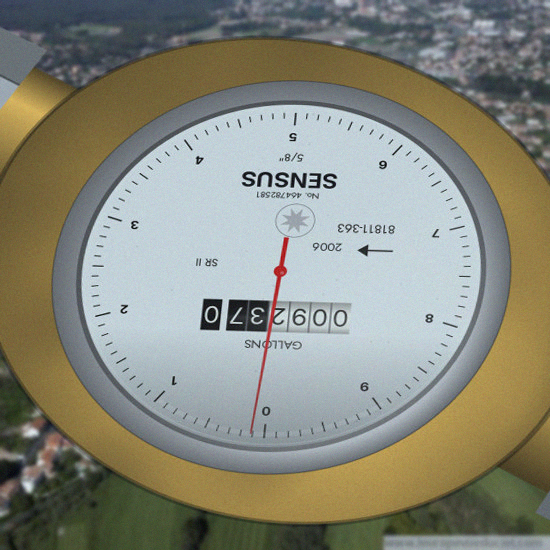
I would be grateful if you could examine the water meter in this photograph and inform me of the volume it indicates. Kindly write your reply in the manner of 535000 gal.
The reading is 92370.1 gal
